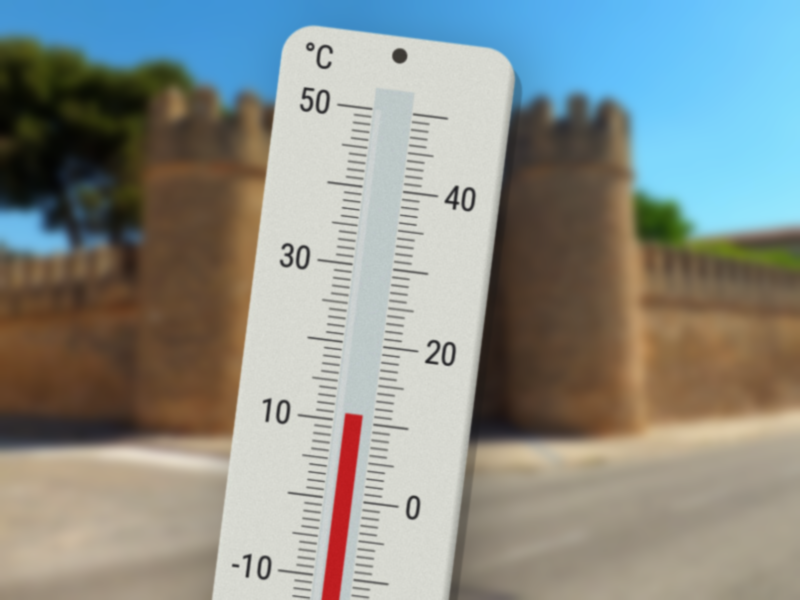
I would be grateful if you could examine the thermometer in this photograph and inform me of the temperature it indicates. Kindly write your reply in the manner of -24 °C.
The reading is 11 °C
